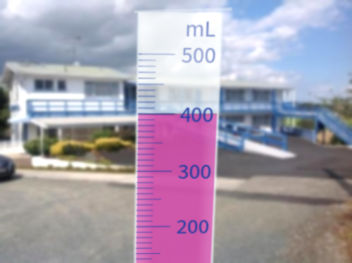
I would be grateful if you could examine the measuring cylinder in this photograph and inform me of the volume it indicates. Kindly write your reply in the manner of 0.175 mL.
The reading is 400 mL
